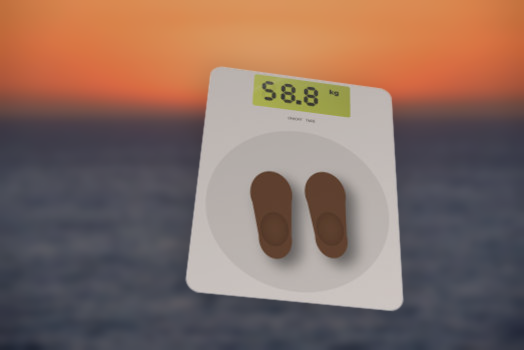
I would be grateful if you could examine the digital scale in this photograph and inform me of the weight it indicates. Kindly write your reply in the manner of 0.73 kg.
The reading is 58.8 kg
